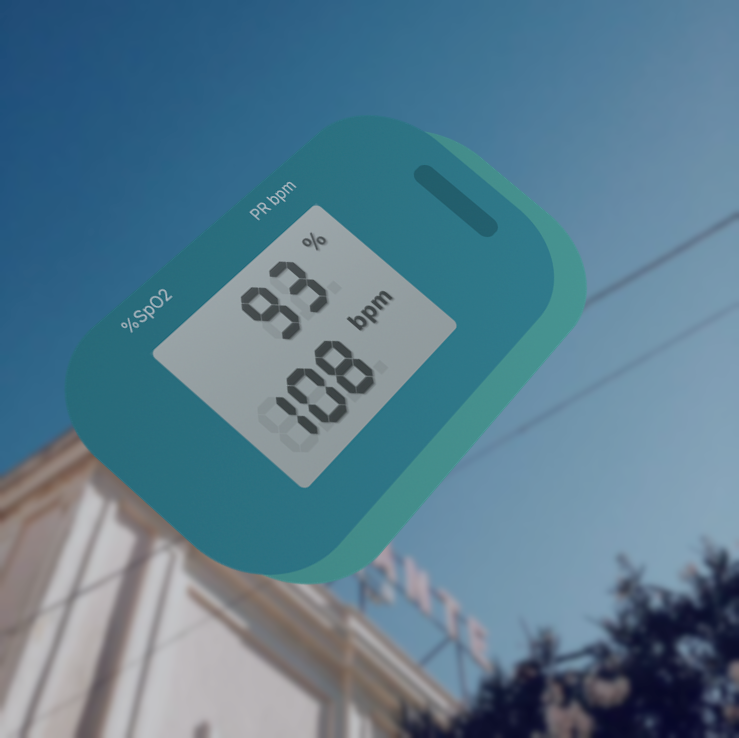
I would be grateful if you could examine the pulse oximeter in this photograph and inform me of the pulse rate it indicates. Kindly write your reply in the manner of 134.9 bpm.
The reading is 108 bpm
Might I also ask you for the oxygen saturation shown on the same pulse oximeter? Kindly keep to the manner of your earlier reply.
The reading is 93 %
